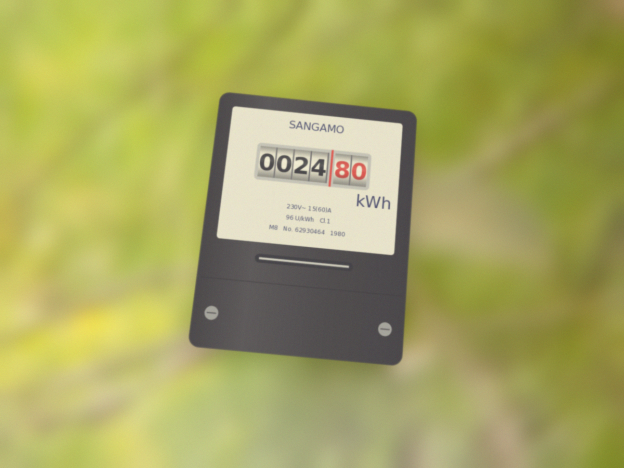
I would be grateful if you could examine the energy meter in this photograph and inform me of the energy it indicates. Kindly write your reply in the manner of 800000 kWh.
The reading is 24.80 kWh
